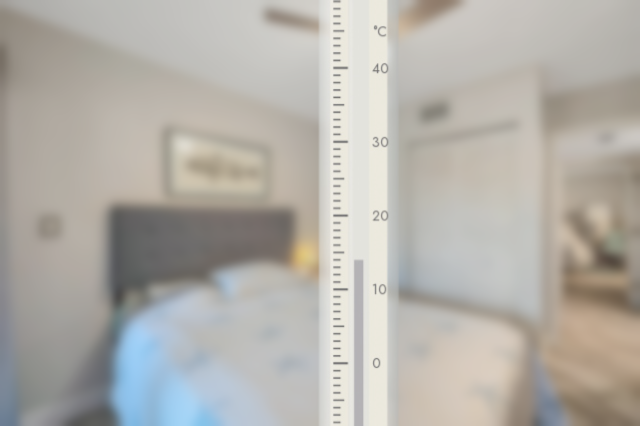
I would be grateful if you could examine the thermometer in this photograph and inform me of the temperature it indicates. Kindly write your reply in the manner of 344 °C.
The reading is 14 °C
